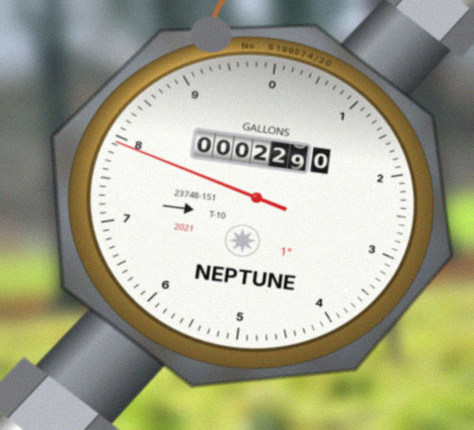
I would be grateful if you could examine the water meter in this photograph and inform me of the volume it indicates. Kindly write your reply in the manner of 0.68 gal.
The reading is 2287.9 gal
